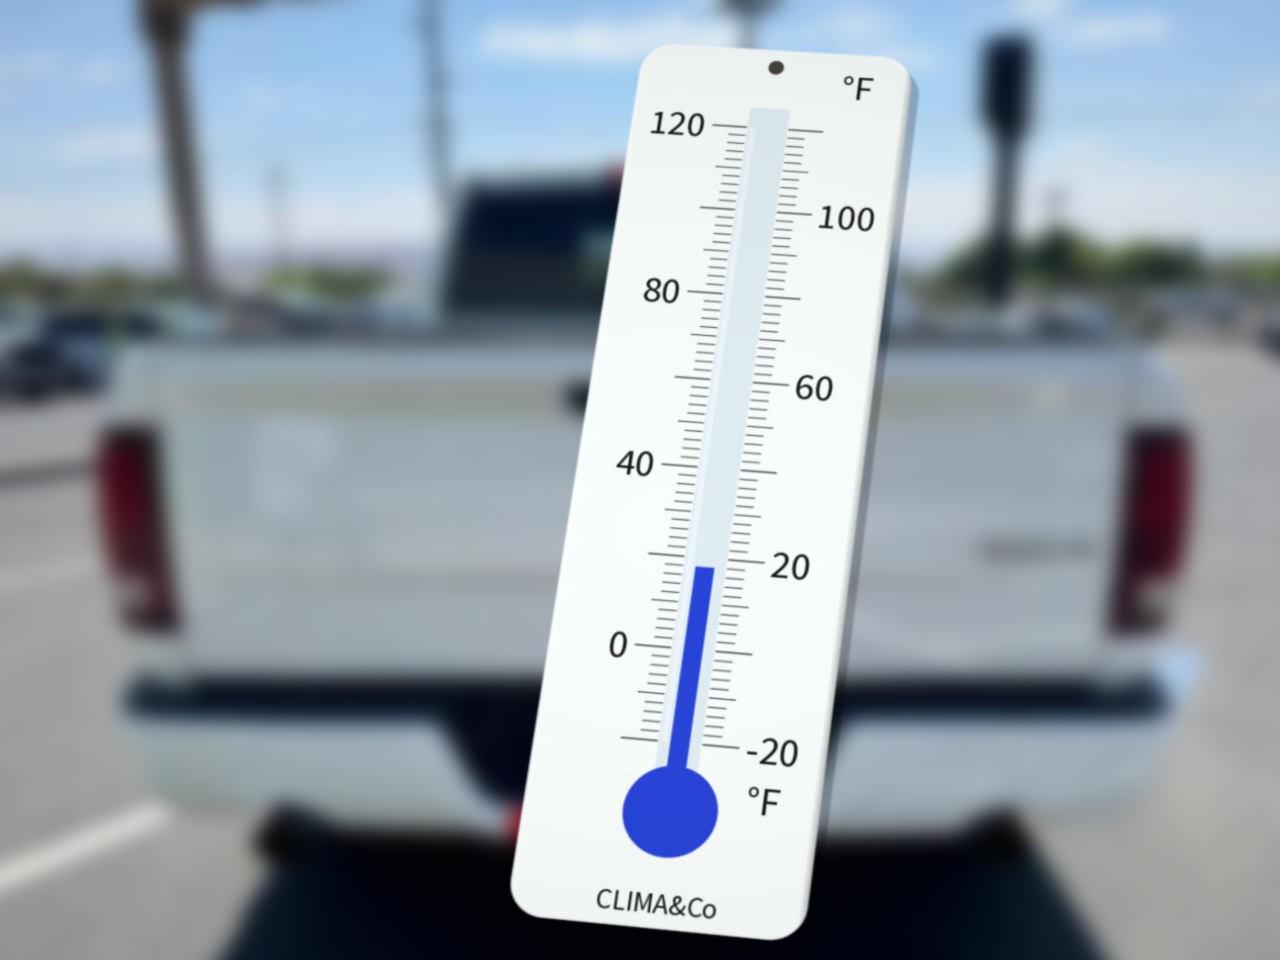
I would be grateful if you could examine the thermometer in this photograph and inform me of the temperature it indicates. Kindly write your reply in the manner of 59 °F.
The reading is 18 °F
